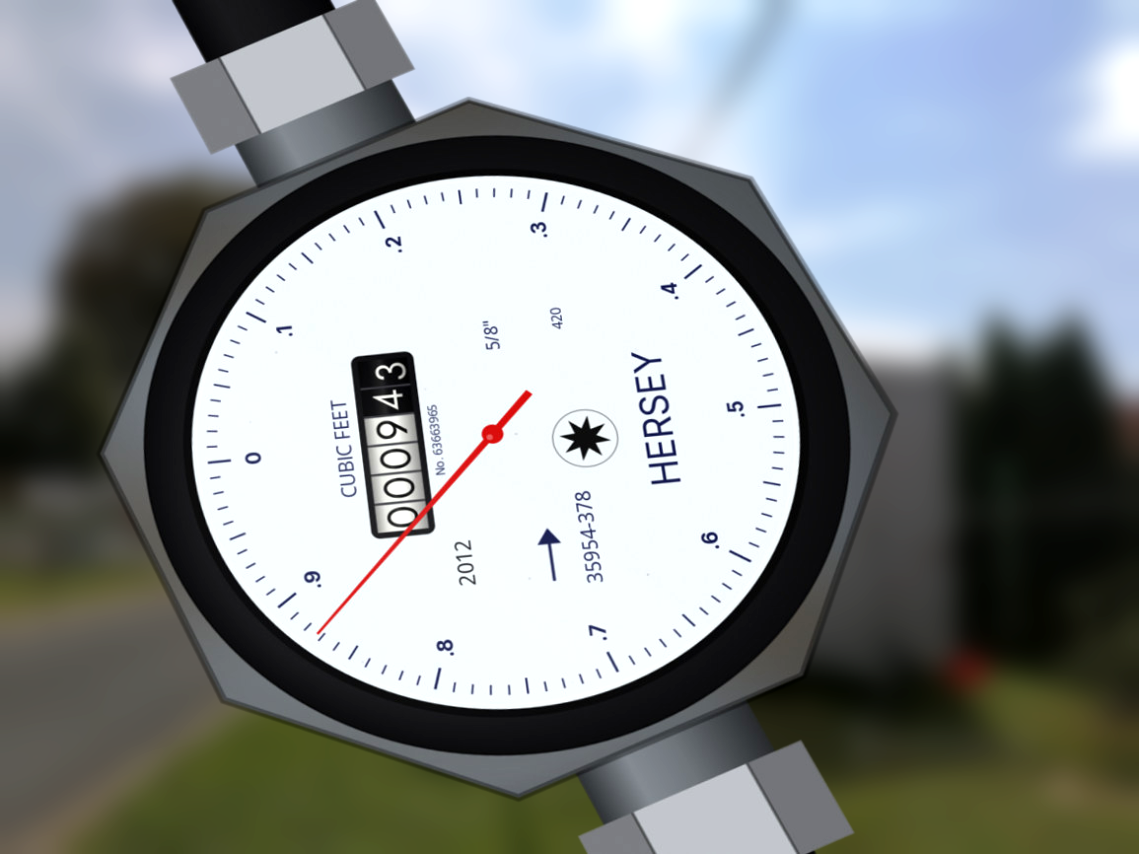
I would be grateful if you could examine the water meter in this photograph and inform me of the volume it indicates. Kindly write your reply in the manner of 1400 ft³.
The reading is 942.87 ft³
